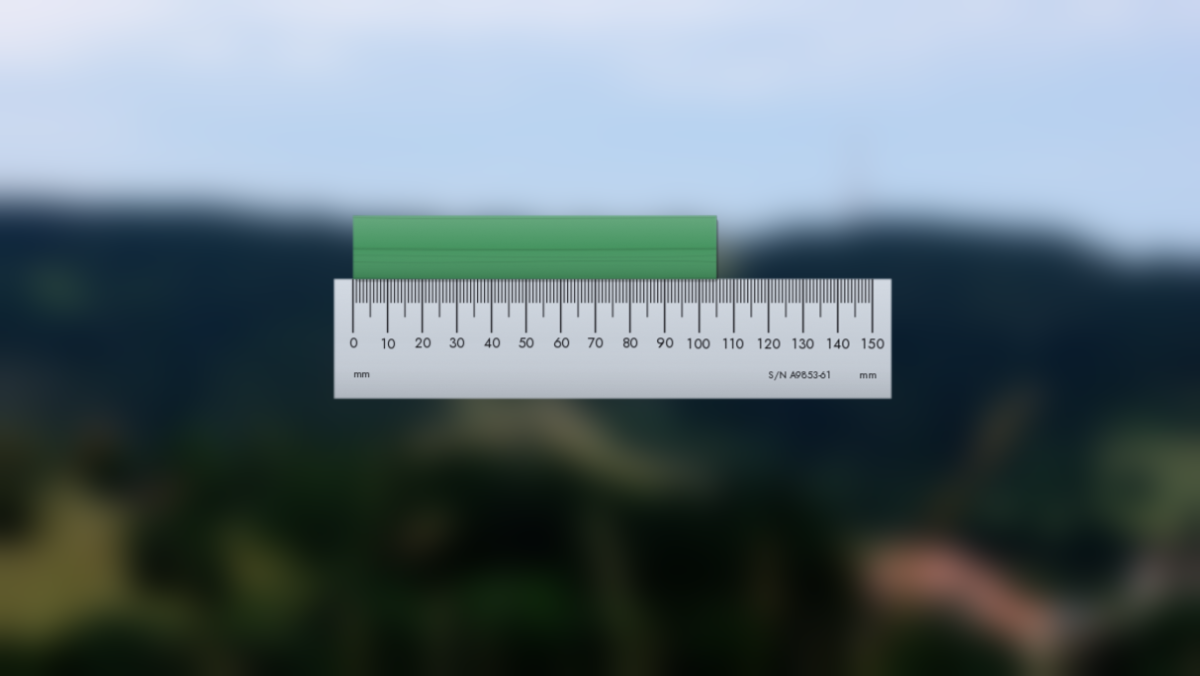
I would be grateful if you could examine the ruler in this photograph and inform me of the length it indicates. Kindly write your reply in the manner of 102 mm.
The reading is 105 mm
